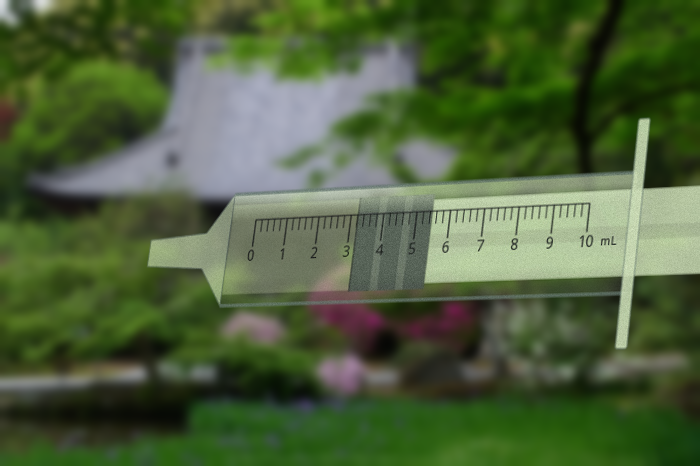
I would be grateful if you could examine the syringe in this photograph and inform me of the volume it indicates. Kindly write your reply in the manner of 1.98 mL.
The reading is 3.2 mL
